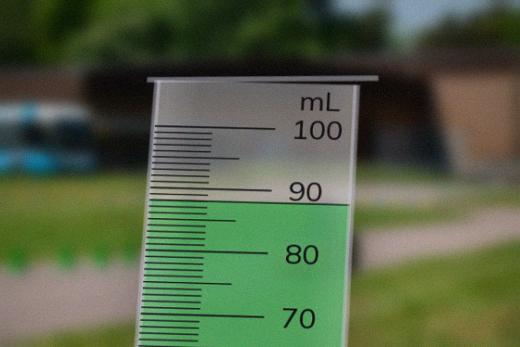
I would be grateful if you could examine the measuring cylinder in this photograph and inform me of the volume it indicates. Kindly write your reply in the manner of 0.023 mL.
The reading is 88 mL
